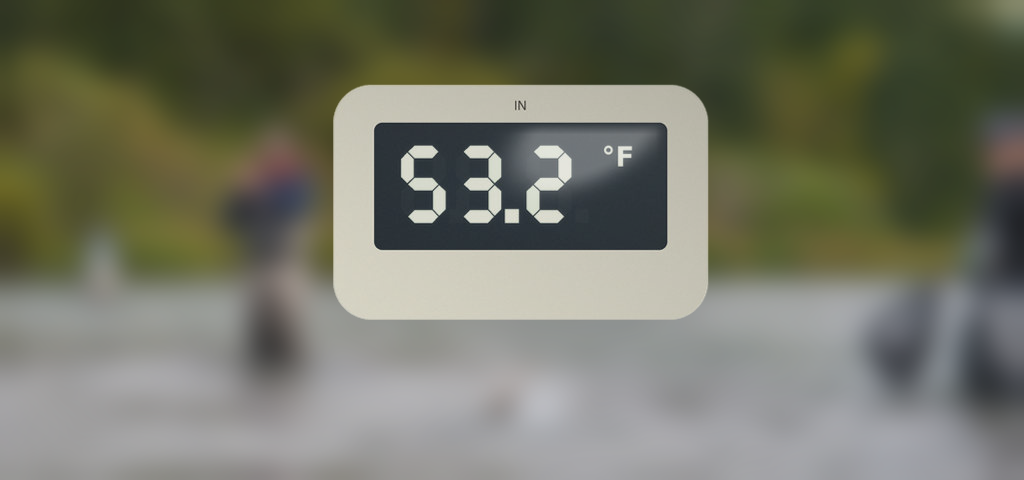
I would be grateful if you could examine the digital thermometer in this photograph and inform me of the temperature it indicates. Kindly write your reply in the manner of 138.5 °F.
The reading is 53.2 °F
